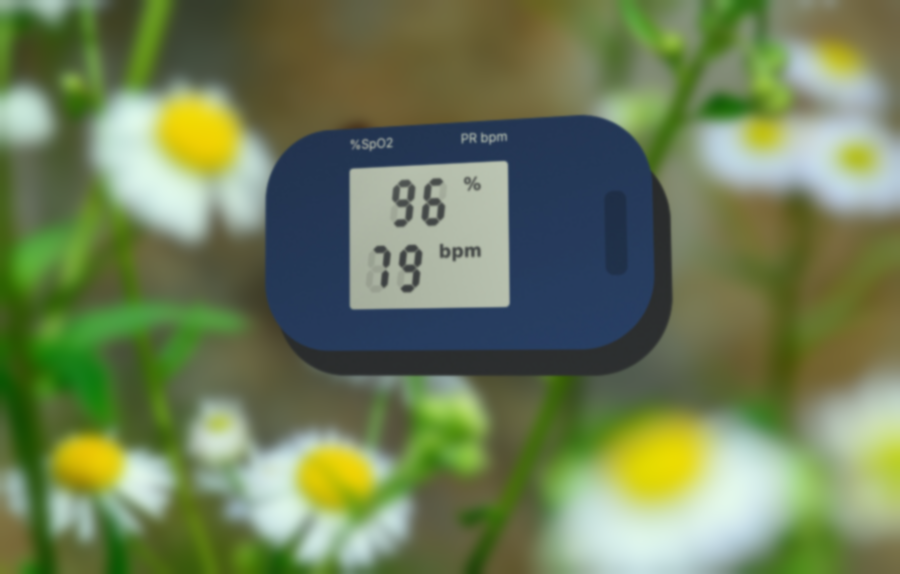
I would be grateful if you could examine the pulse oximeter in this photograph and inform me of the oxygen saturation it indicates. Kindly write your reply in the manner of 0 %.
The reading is 96 %
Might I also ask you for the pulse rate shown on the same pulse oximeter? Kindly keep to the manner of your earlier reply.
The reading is 79 bpm
